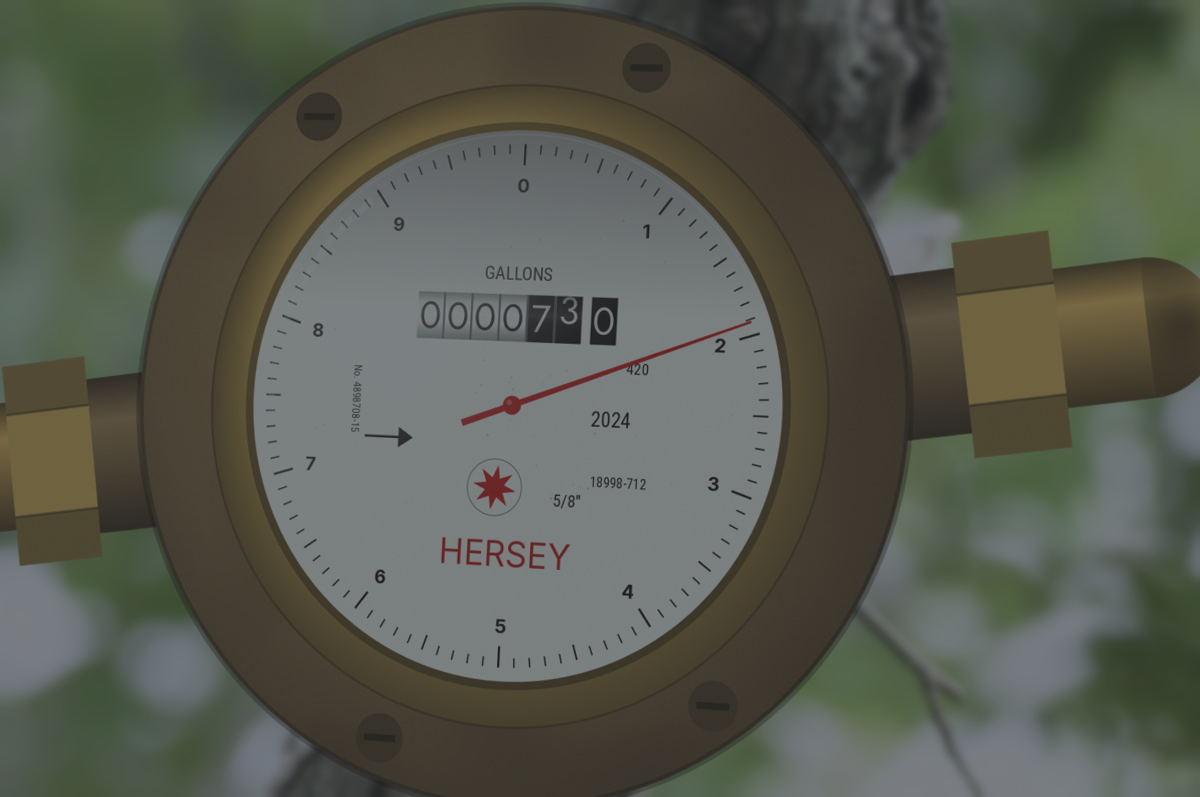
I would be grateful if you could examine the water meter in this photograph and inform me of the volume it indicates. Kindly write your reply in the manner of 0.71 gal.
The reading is 731.9 gal
